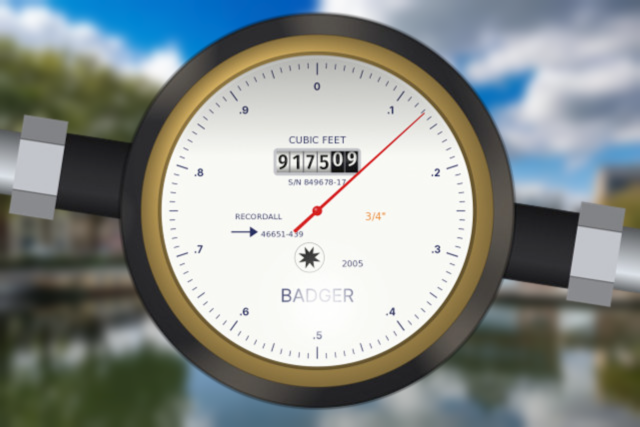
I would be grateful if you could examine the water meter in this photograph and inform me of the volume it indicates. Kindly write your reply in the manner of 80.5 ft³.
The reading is 917509.13 ft³
